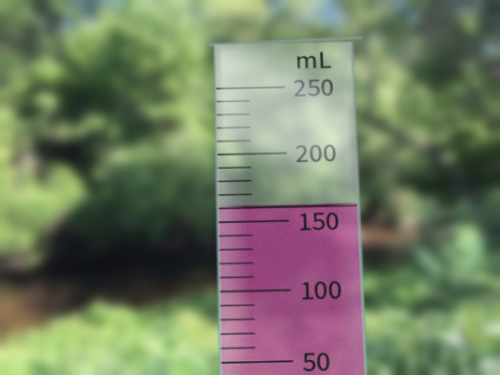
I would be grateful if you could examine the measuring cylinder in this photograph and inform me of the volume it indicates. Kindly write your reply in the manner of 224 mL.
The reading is 160 mL
